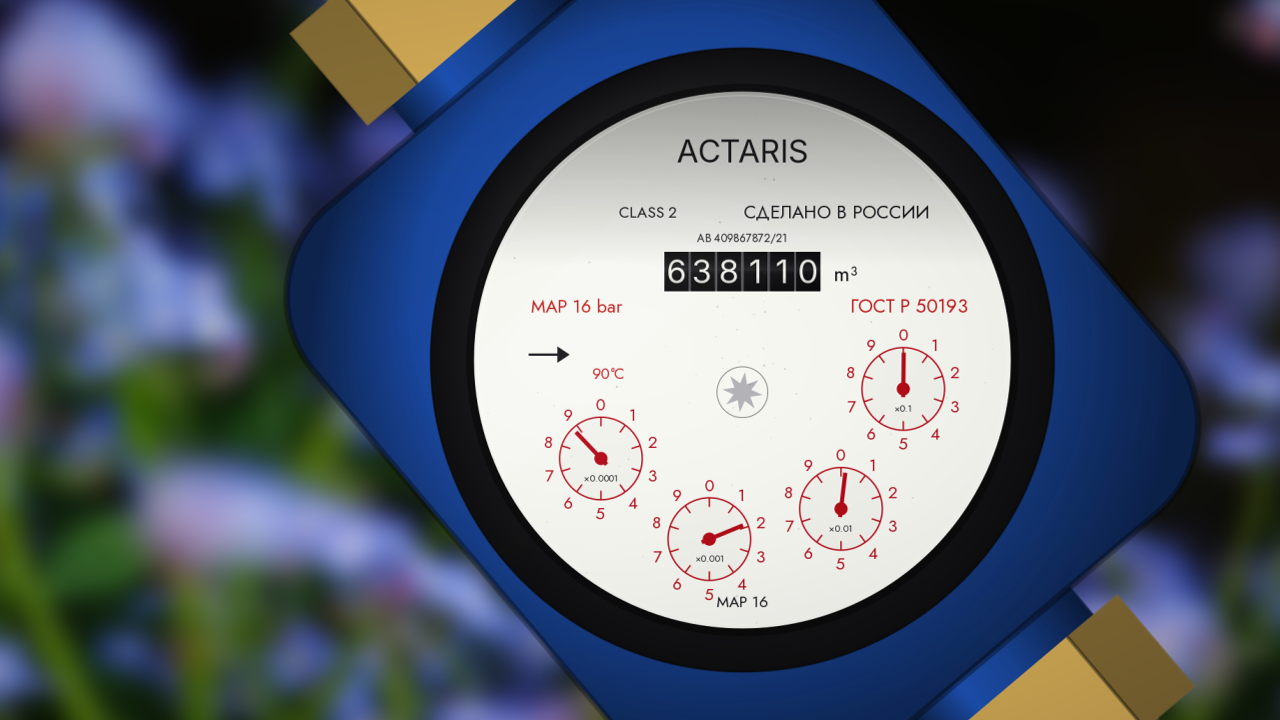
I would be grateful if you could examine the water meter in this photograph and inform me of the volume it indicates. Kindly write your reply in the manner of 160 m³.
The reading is 638110.0018 m³
